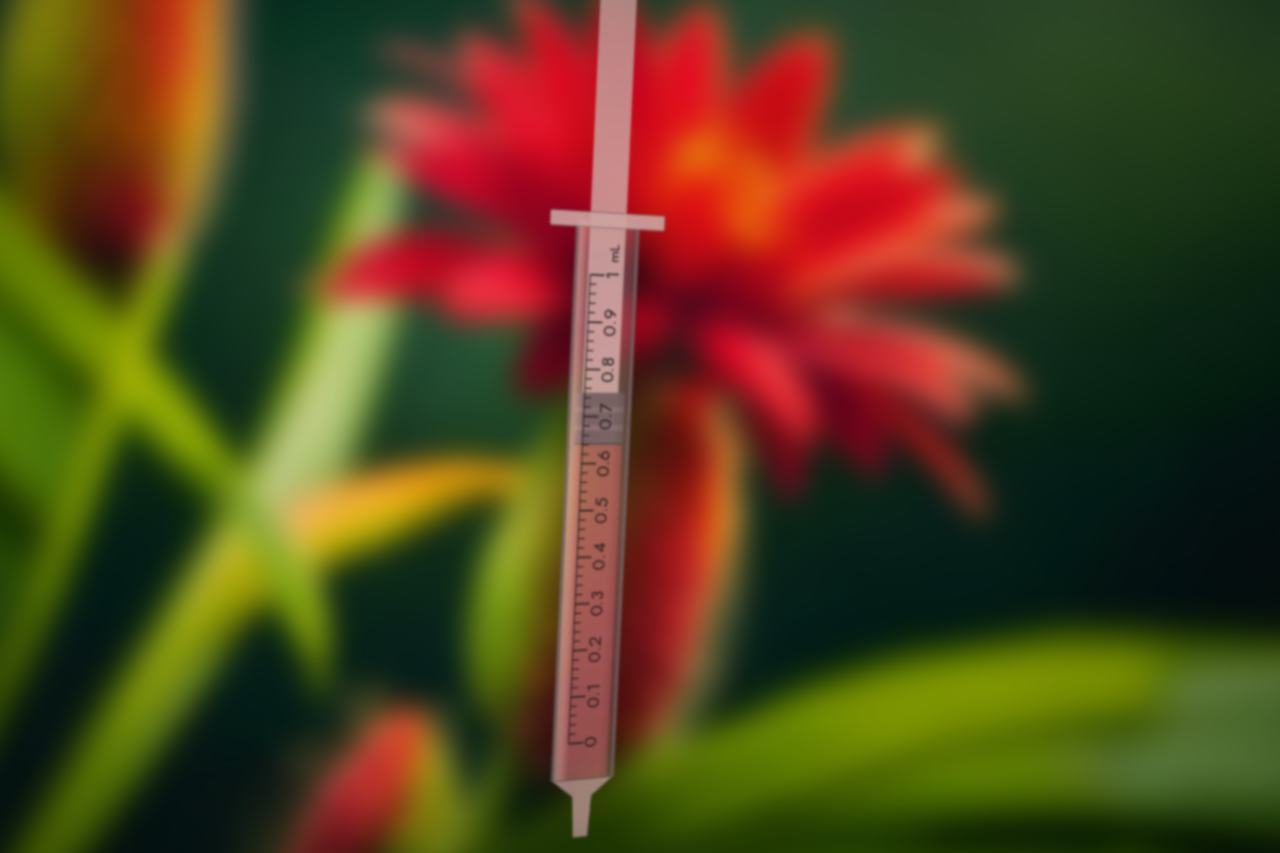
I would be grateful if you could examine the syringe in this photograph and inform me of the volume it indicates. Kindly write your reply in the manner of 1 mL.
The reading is 0.64 mL
